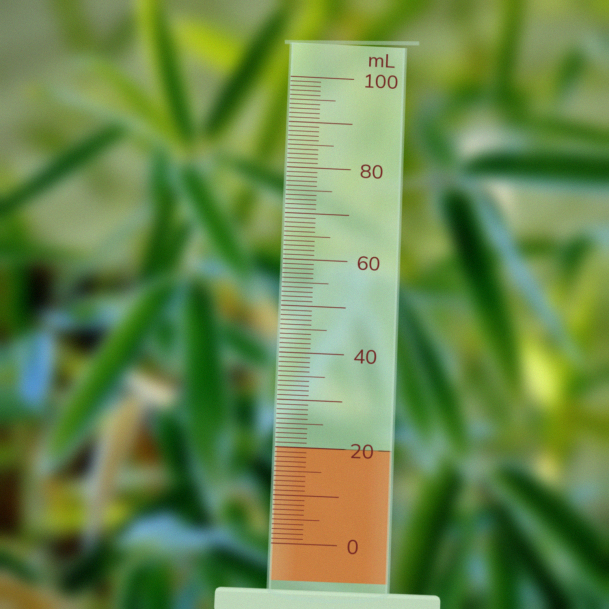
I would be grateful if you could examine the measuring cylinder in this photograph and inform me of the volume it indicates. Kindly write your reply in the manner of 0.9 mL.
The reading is 20 mL
